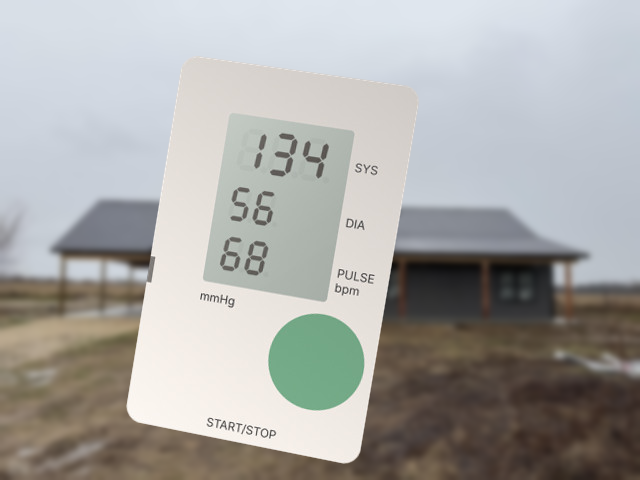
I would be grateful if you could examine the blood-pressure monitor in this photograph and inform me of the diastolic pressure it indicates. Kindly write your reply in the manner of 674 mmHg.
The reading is 56 mmHg
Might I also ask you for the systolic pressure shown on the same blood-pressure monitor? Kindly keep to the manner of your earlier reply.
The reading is 134 mmHg
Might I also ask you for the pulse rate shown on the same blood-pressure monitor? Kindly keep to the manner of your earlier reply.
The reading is 68 bpm
